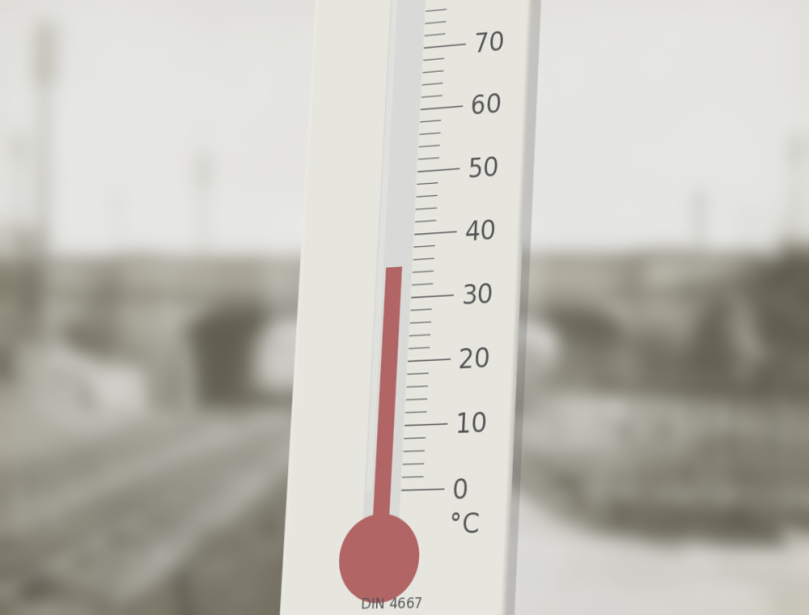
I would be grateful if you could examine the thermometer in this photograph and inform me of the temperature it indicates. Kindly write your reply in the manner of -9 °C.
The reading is 35 °C
